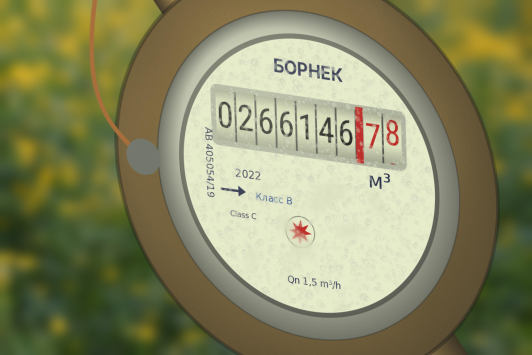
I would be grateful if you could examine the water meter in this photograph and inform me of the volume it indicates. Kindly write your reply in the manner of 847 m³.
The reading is 266146.78 m³
